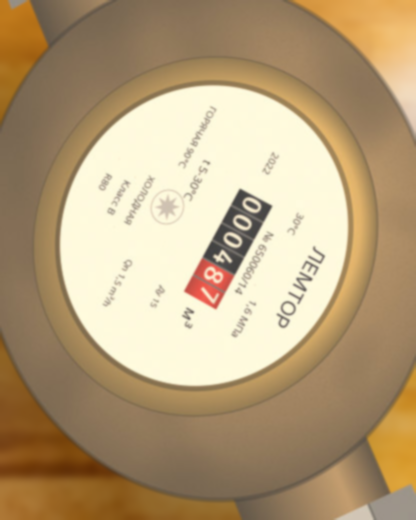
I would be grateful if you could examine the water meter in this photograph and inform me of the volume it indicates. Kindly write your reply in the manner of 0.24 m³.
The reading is 4.87 m³
